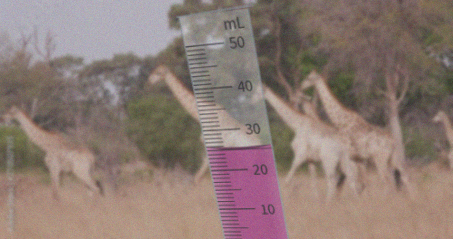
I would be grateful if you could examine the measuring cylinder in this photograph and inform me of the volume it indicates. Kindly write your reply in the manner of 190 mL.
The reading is 25 mL
